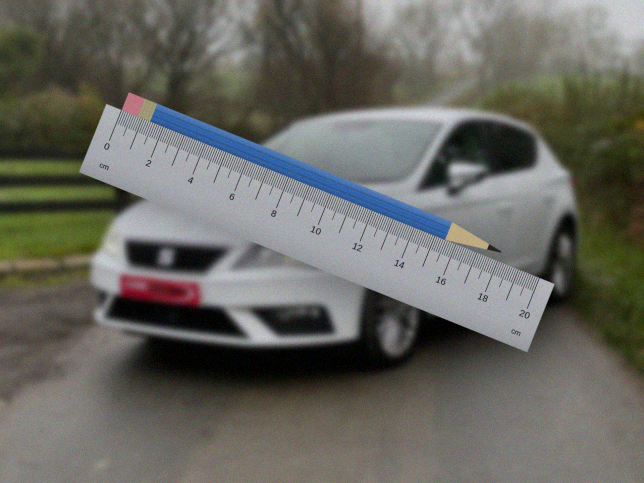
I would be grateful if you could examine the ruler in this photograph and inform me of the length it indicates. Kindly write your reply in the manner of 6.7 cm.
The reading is 18 cm
